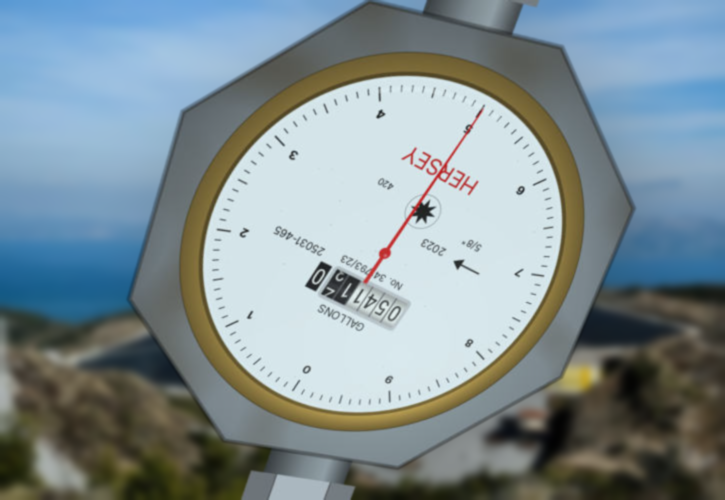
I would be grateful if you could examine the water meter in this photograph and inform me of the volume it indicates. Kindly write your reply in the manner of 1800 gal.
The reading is 541125.0 gal
